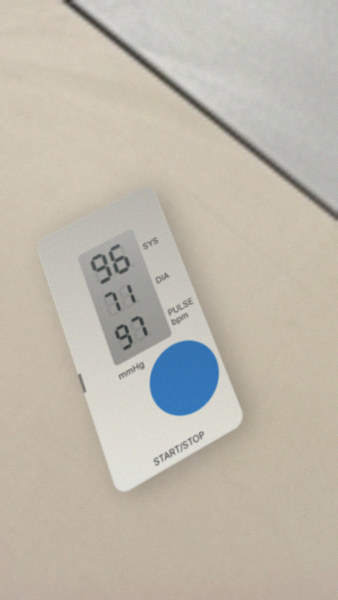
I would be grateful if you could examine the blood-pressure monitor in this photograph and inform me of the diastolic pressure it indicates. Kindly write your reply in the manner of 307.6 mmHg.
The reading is 71 mmHg
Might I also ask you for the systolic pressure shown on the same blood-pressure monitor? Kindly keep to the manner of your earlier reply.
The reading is 96 mmHg
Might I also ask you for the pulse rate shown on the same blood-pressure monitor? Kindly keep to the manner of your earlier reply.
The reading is 97 bpm
